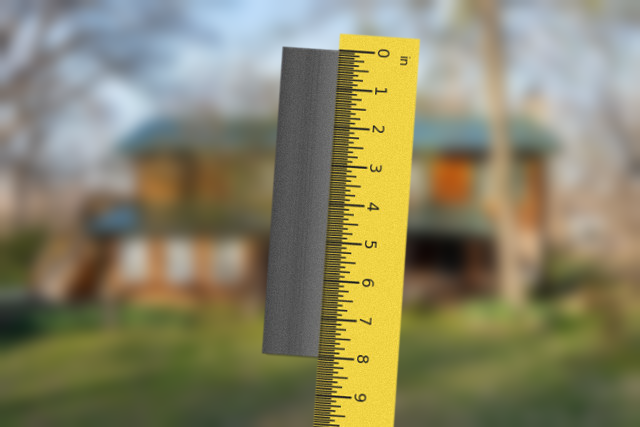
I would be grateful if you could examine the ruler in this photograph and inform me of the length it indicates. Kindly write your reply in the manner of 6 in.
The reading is 8 in
